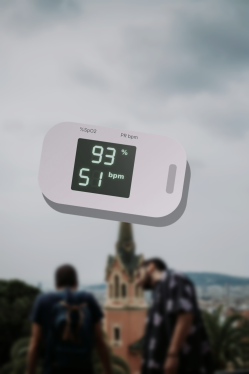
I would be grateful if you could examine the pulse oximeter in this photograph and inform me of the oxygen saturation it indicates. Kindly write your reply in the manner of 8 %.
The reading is 93 %
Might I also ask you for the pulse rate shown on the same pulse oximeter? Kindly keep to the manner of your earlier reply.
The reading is 51 bpm
